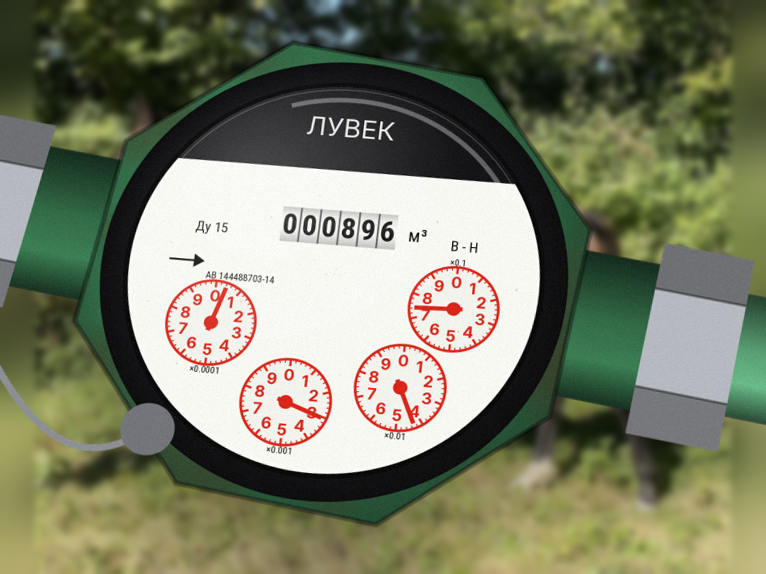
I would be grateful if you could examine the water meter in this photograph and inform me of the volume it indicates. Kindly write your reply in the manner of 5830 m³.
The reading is 896.7430 m³
